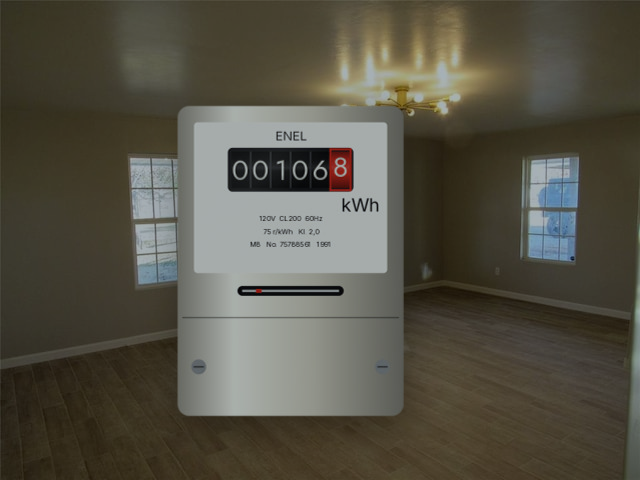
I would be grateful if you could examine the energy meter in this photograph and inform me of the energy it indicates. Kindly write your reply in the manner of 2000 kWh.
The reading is 106.8 kWh
